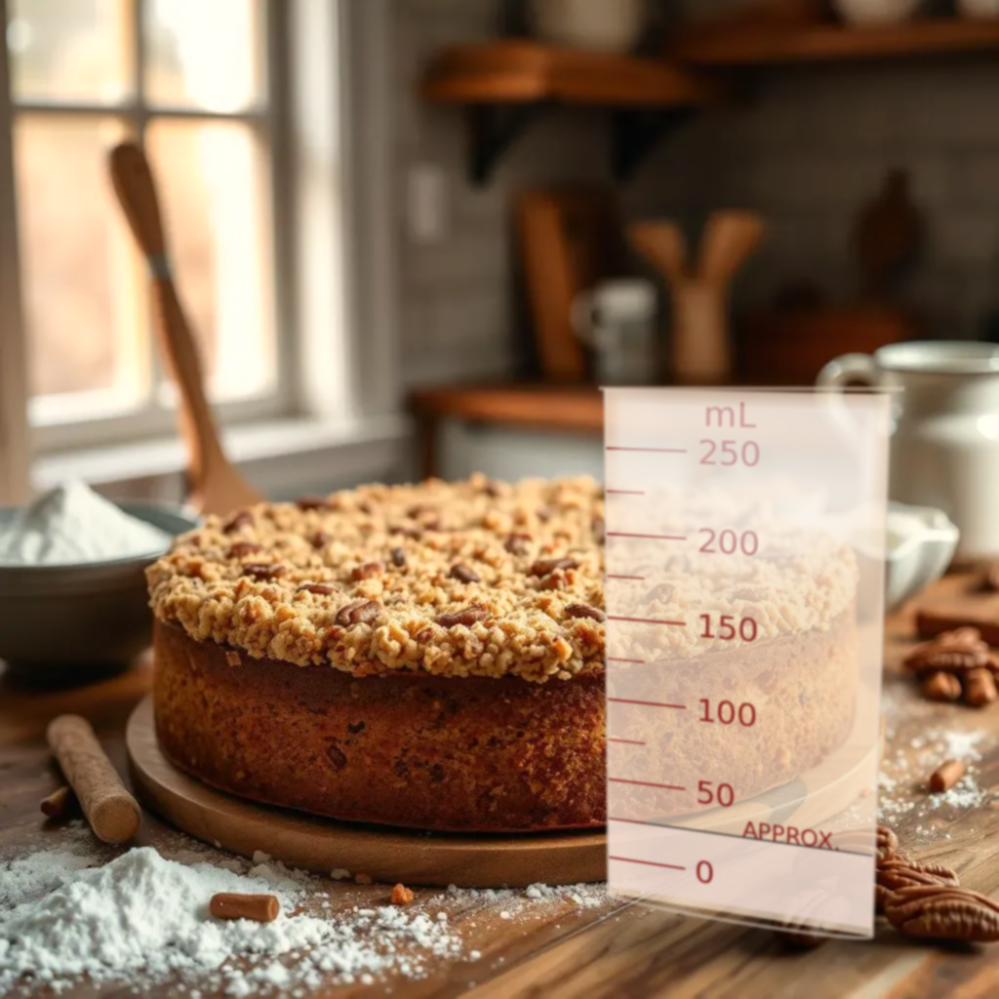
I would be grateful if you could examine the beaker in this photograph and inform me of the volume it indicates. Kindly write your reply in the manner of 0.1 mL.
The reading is 25 mL
